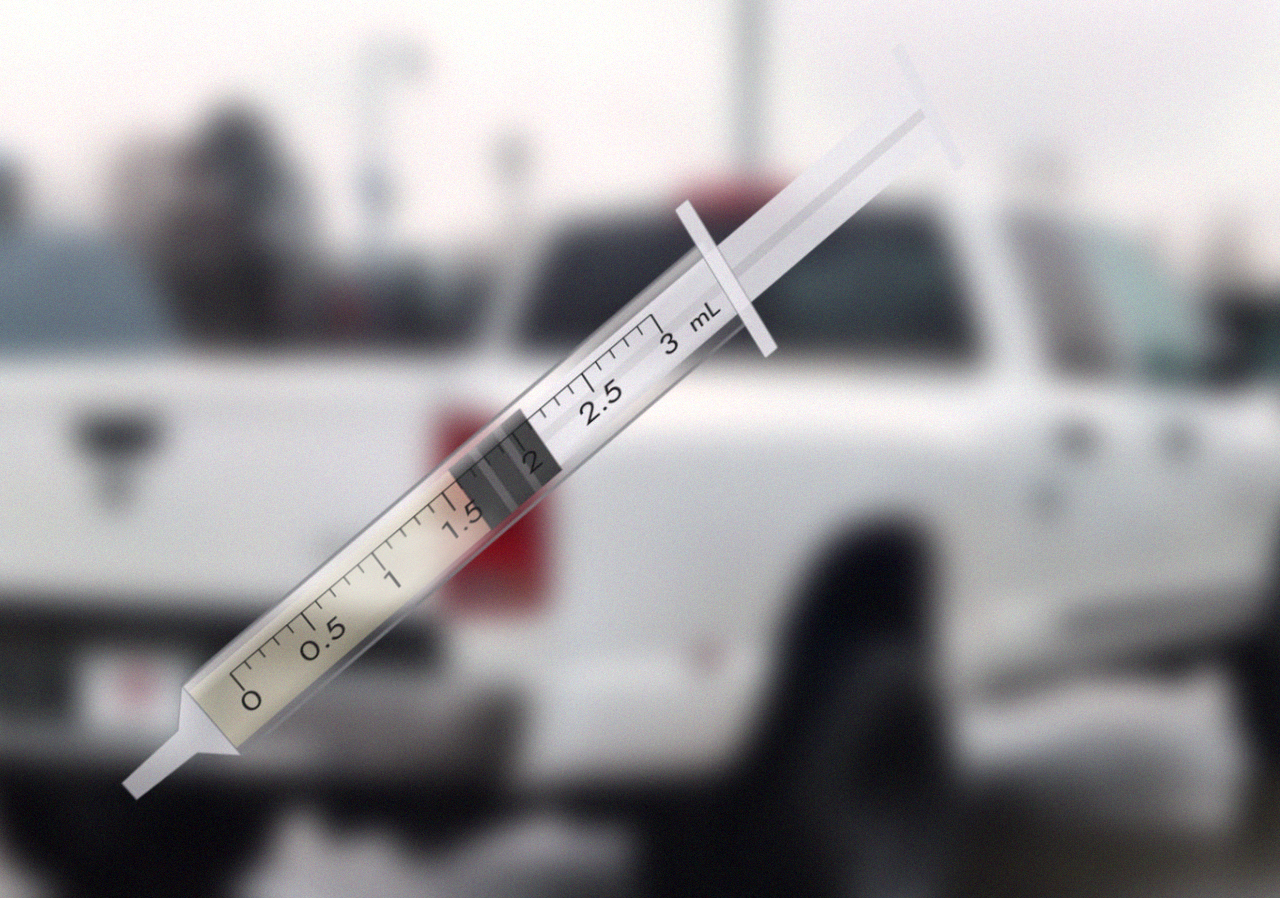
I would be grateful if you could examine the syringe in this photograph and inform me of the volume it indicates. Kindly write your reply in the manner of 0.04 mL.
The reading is 1.6 mL
